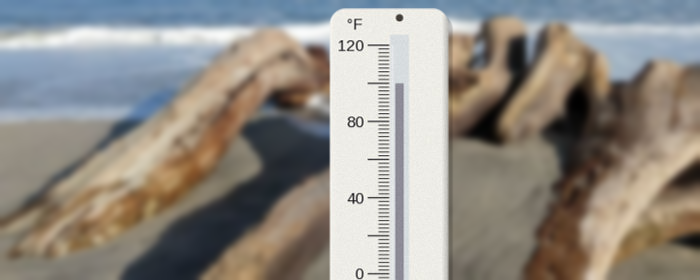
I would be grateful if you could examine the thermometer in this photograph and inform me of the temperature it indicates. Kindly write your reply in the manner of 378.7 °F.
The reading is 100 °F
